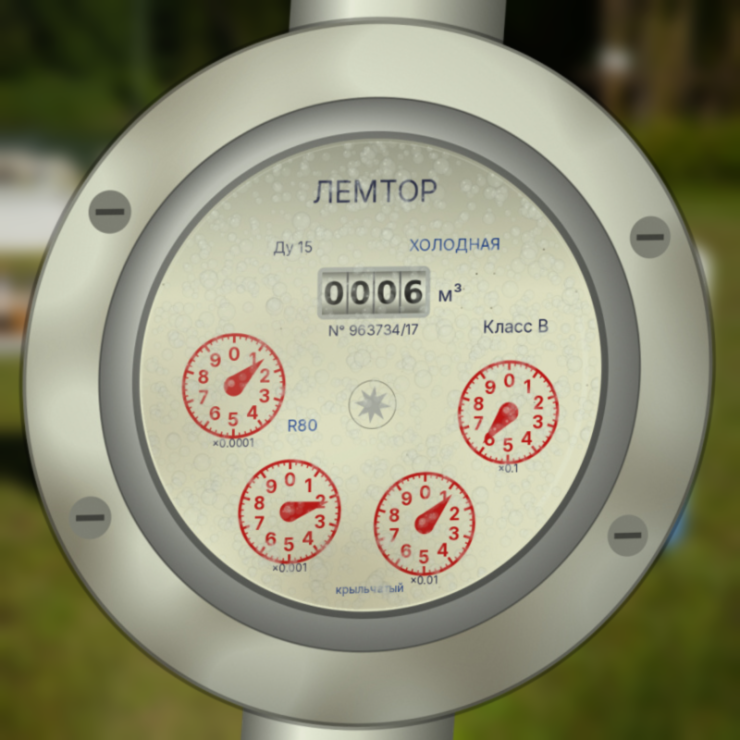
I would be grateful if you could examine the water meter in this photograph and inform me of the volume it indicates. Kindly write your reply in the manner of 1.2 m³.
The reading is 6.6121 m³
